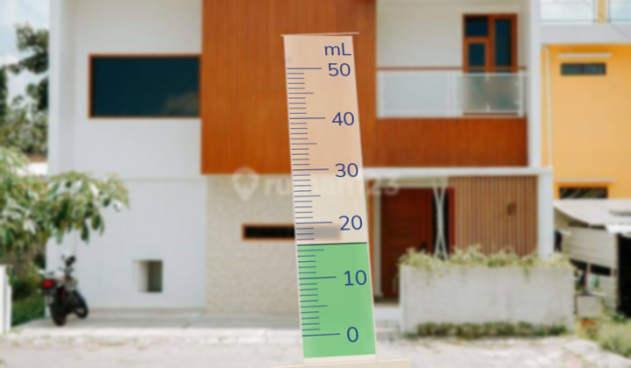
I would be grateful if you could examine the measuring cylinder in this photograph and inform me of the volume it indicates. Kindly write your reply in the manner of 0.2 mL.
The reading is 16 mL
